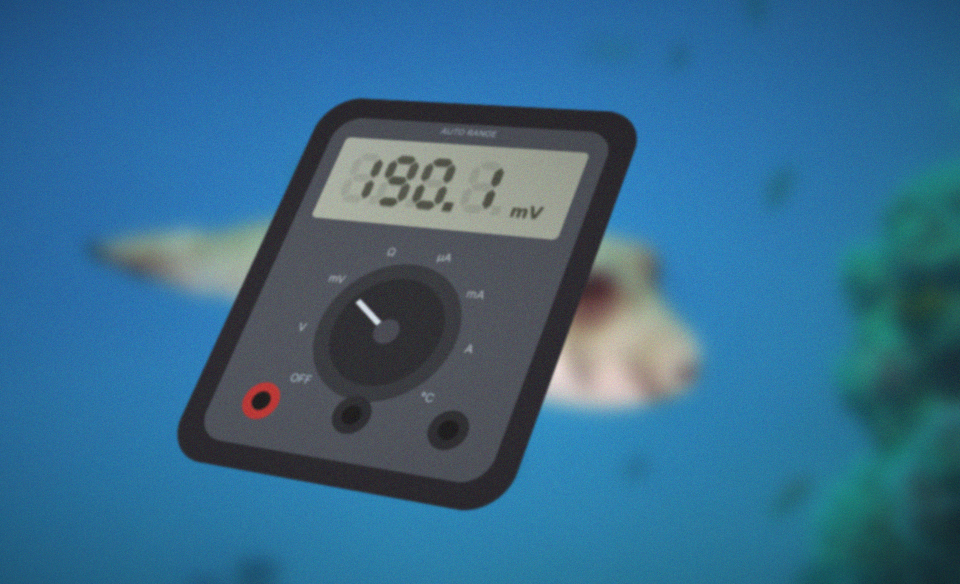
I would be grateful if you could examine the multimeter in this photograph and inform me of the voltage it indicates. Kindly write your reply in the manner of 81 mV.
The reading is 190.1 mV
